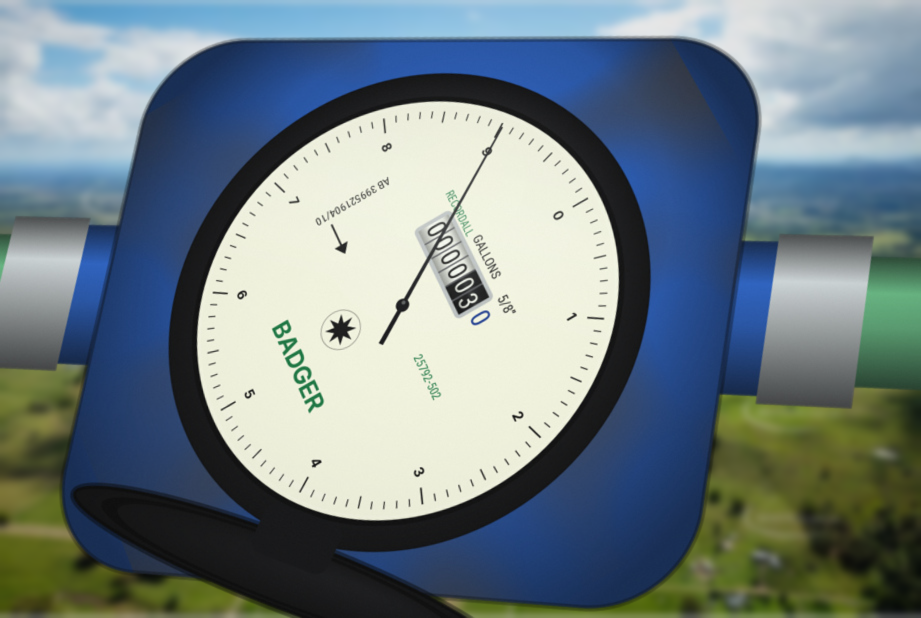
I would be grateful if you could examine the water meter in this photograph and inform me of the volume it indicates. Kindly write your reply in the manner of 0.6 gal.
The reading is 29.0 gal
